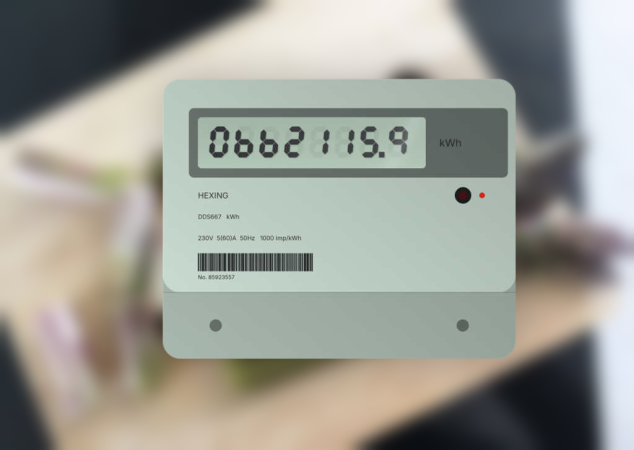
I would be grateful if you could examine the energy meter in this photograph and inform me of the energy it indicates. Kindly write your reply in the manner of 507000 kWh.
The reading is 662115.9 kWh
